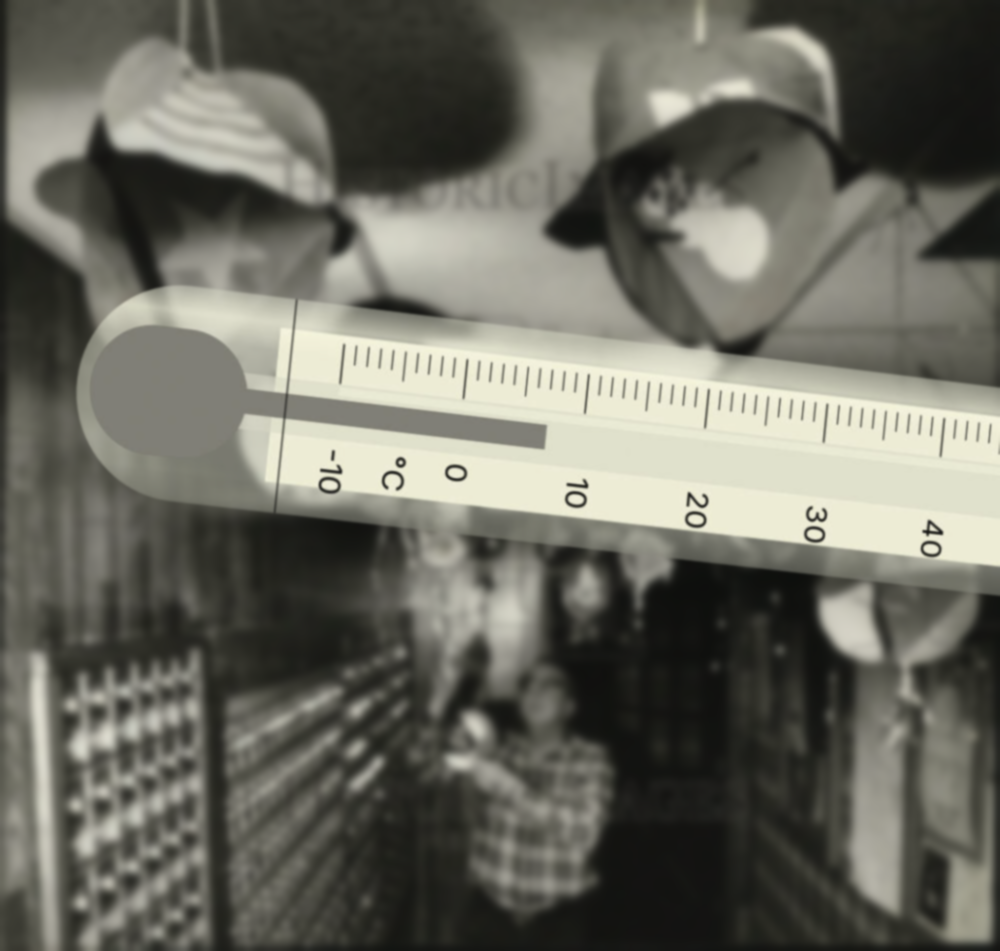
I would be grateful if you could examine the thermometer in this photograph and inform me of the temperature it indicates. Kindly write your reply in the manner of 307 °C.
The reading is 7 °C
